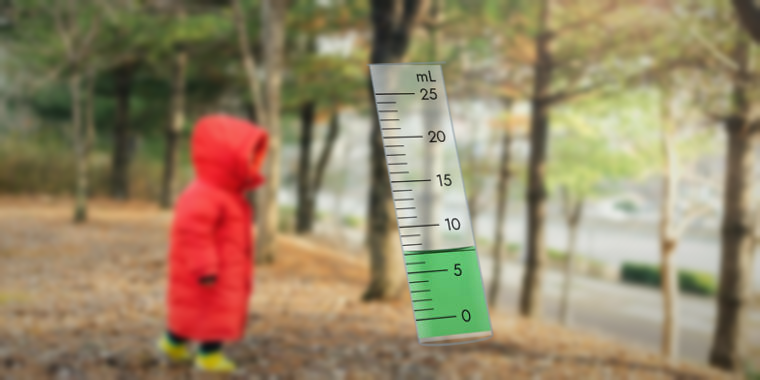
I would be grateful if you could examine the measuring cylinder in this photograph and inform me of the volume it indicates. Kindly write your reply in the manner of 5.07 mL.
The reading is 7 mL
